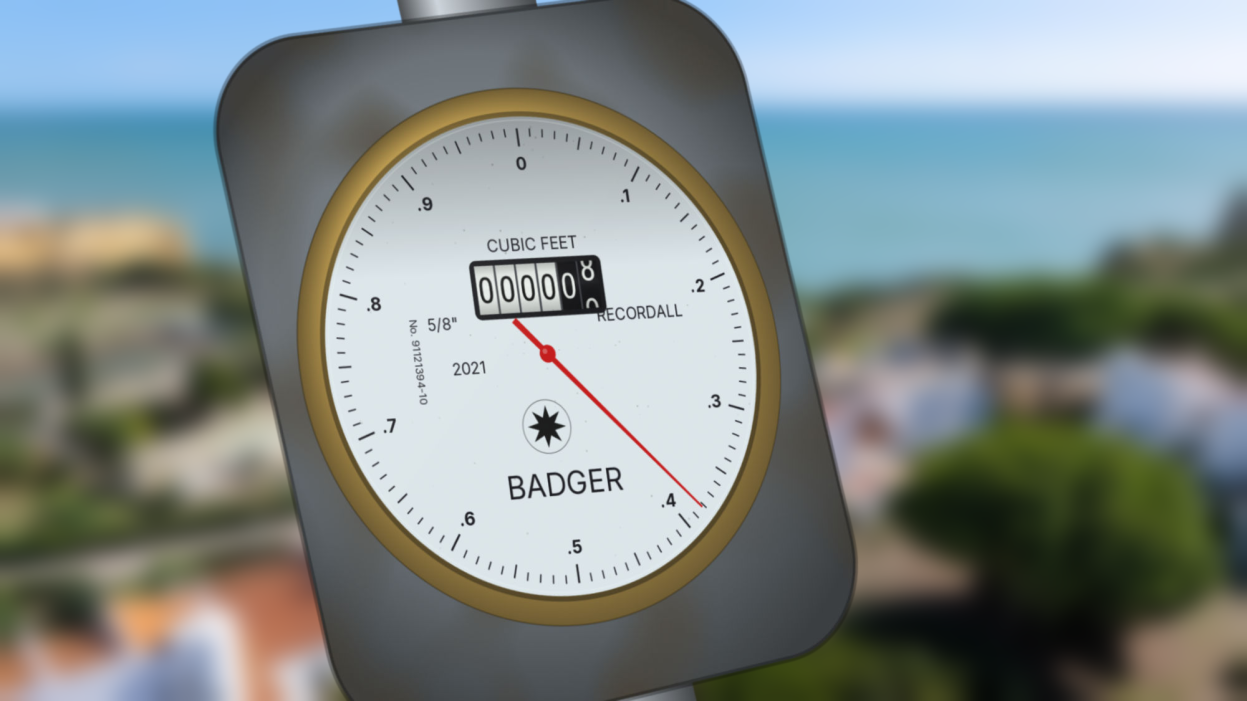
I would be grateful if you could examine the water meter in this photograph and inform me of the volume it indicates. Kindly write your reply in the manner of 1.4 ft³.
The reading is 8.38 ft³
